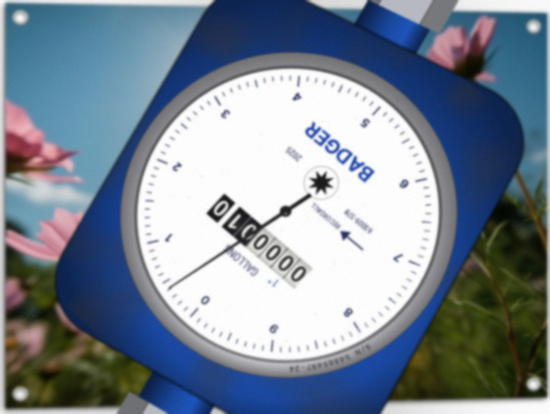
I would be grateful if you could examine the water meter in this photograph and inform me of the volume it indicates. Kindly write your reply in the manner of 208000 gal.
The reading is 10.4 gal
